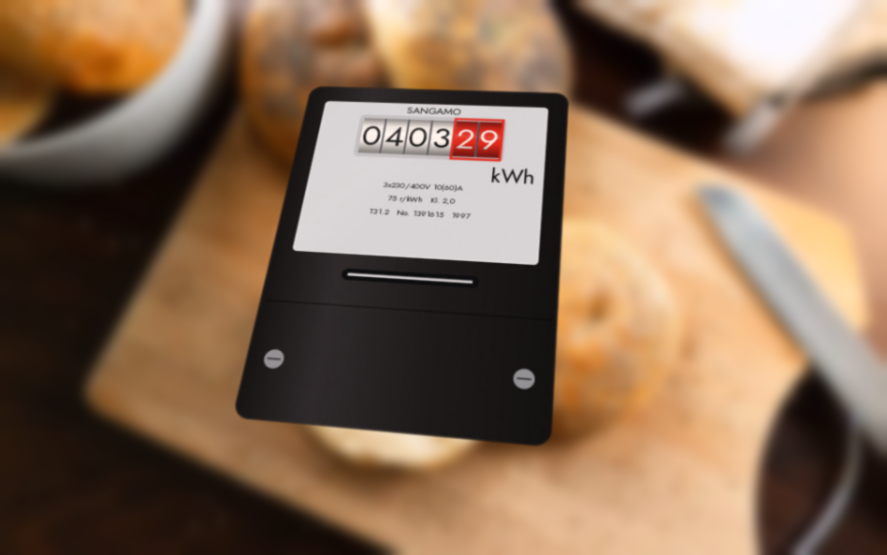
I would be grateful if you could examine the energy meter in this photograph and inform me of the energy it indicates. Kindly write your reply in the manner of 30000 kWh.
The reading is 403.29 kWh
